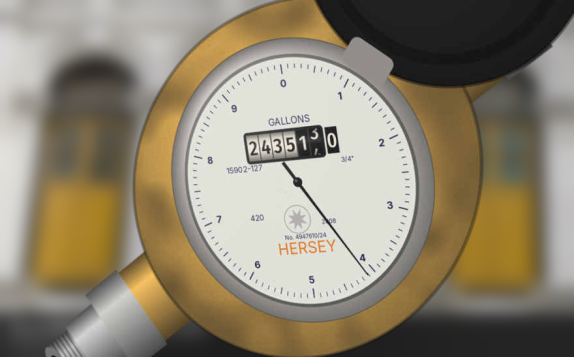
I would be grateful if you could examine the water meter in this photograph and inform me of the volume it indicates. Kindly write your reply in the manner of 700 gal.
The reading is 2435134.1 gal
